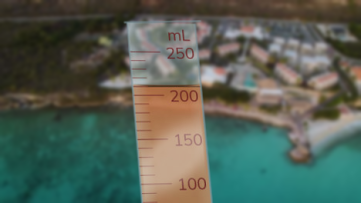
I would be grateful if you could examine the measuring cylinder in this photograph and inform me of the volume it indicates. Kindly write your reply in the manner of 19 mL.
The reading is 210 mL
